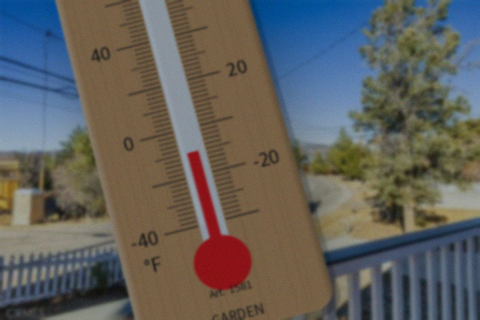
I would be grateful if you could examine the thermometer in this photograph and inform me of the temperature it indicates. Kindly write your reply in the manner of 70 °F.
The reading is -10 °F
